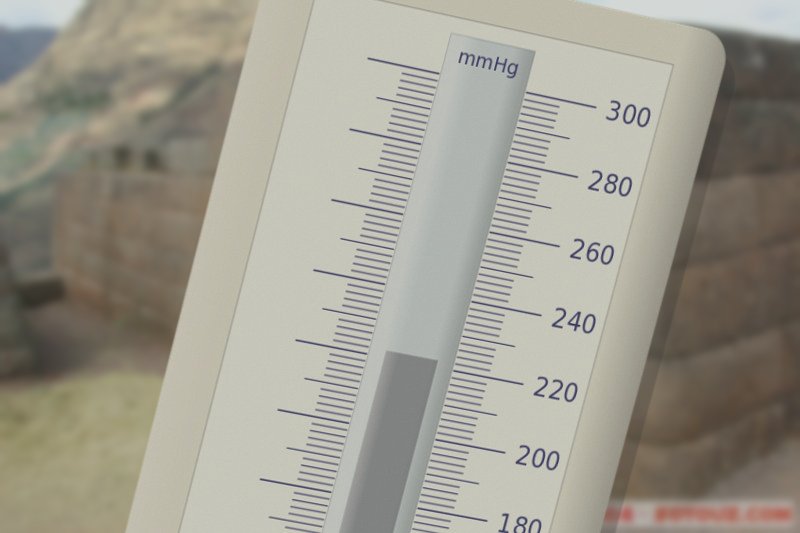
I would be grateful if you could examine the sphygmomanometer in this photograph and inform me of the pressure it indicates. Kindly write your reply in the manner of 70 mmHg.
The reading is 222 mmHg
